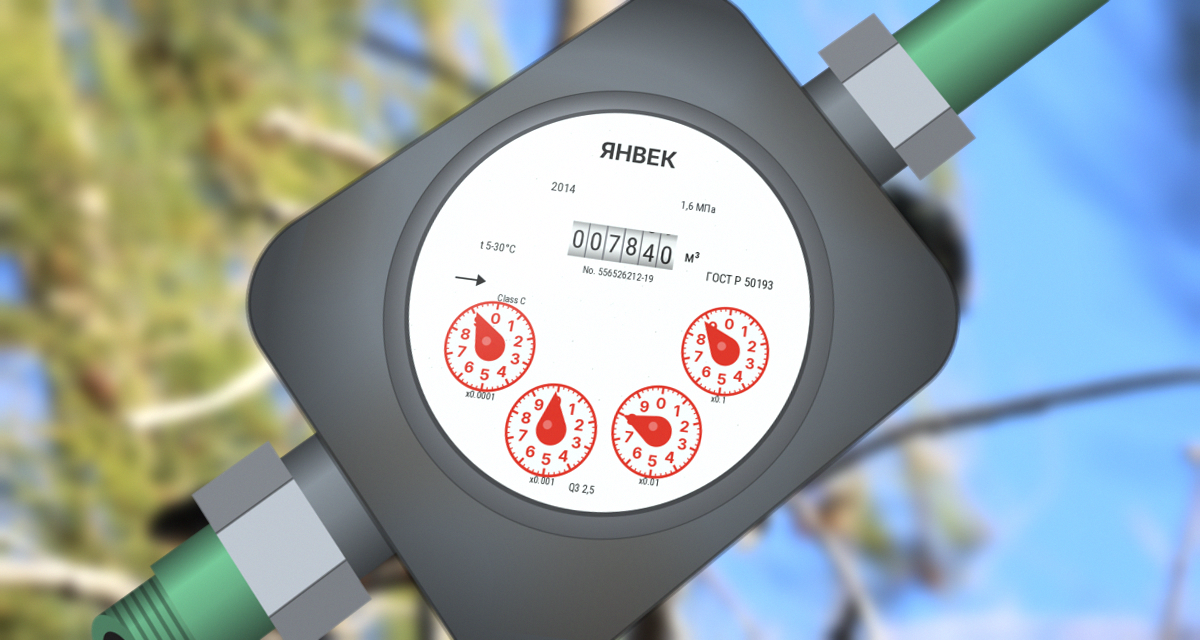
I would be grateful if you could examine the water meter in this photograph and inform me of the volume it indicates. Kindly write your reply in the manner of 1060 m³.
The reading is 7839.8799 m³
